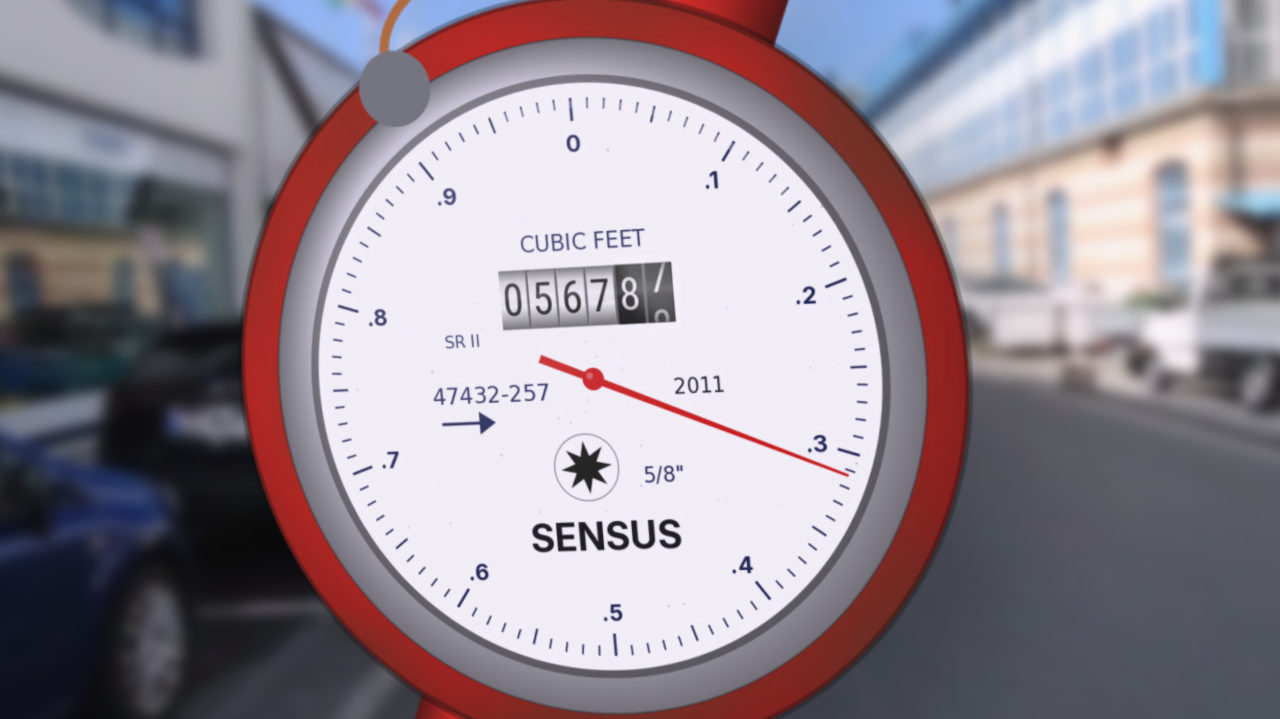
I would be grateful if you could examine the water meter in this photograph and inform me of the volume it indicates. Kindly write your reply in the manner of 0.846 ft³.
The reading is 56787.31 ft³
